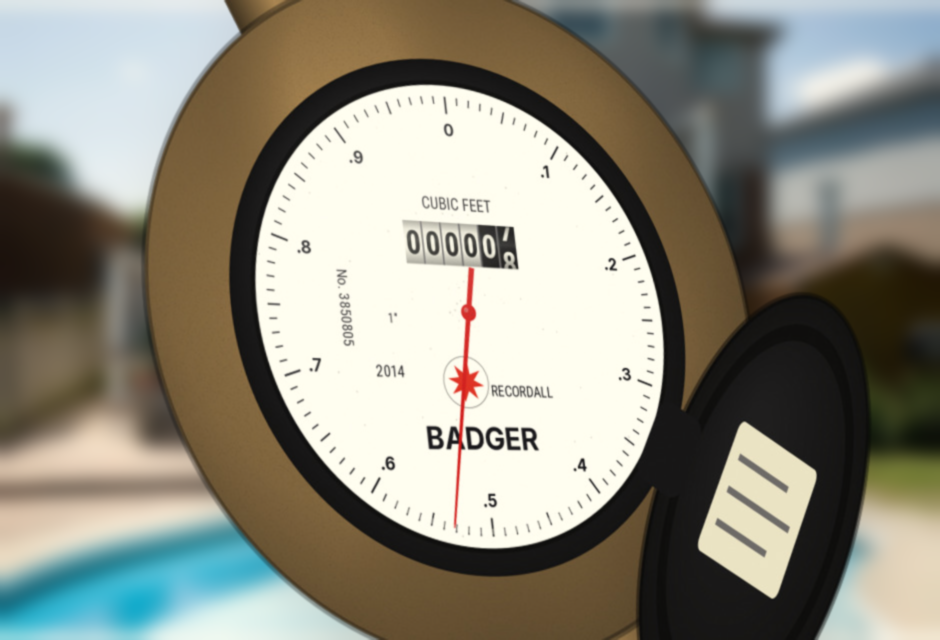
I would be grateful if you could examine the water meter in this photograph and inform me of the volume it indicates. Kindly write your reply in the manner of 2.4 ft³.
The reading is 7.53 ft³
